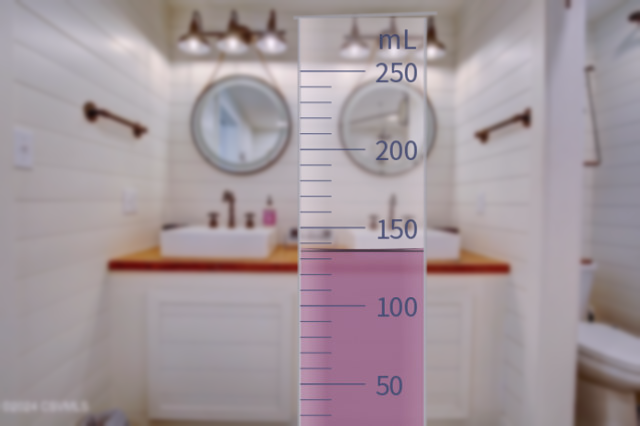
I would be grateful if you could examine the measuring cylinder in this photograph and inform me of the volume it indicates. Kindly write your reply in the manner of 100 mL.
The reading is 135 mL
